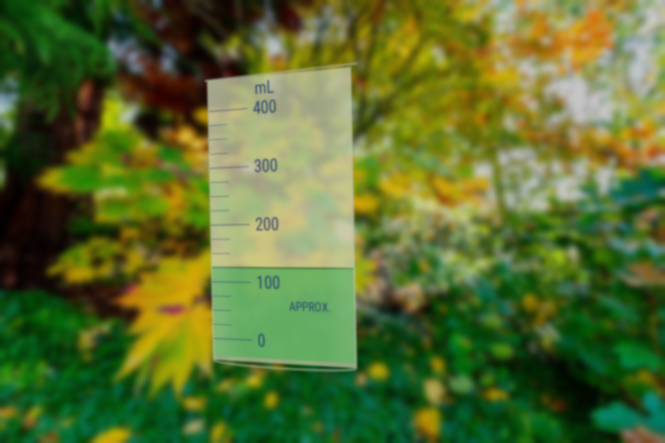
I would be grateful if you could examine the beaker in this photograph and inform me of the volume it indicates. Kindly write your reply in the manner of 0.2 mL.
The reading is 125 mL
